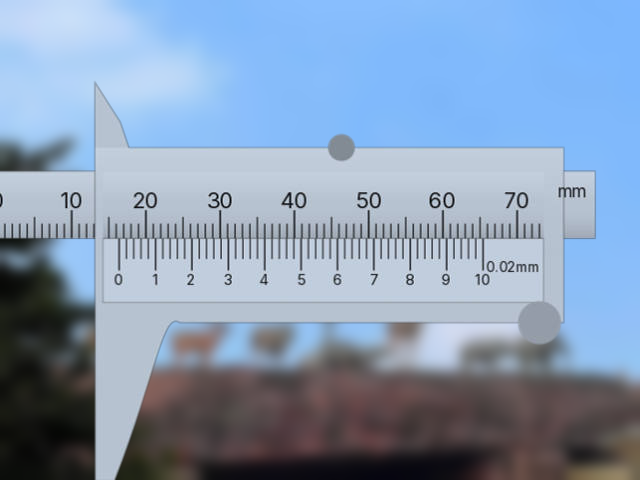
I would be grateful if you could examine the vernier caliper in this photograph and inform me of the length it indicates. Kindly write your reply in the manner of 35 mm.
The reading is 16.4 mm
